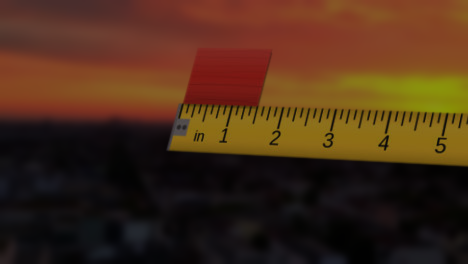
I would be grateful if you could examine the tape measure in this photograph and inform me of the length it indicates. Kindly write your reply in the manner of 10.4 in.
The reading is 1.5 in
